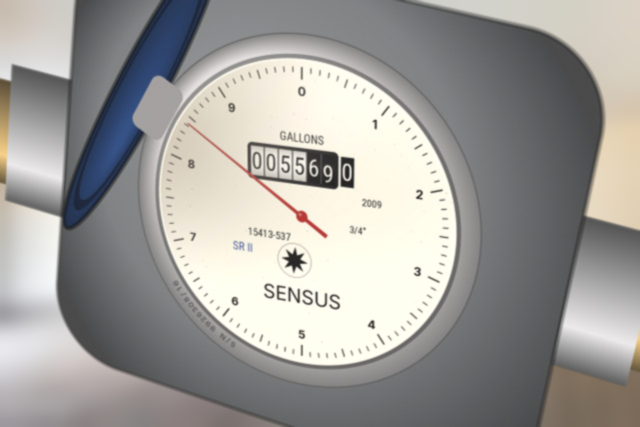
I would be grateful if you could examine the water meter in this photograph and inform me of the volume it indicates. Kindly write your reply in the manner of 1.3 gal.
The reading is 55688.4 gal
